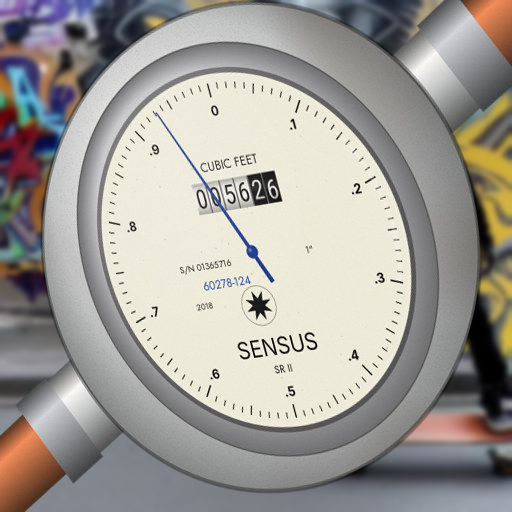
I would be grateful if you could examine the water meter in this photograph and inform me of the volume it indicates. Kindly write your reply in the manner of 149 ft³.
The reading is 5625.93 ft³
